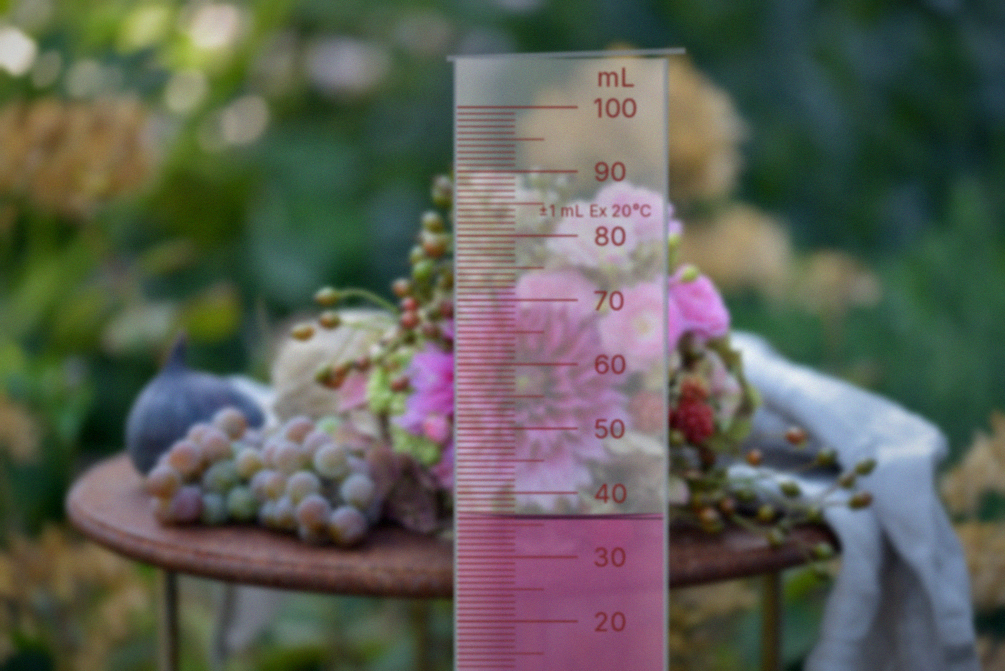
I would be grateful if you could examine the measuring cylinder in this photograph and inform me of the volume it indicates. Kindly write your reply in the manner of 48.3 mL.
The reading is 36 mL
